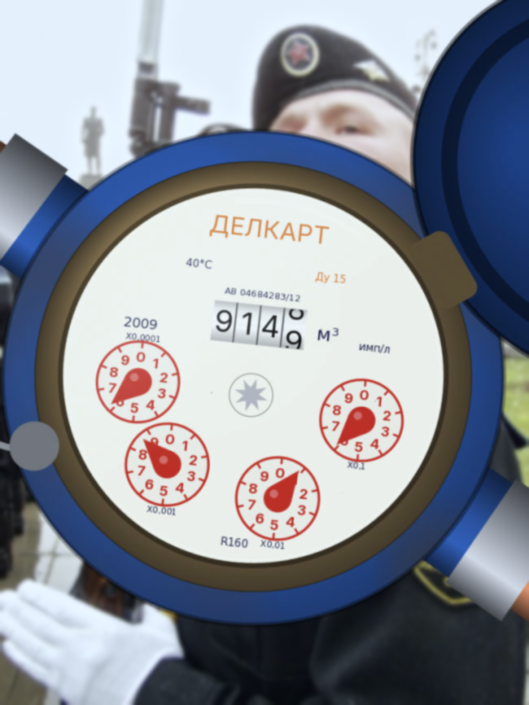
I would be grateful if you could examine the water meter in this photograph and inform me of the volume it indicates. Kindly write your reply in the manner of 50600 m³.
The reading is 9148.6086 m³
